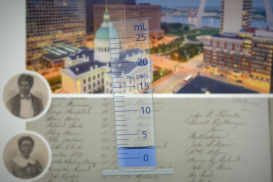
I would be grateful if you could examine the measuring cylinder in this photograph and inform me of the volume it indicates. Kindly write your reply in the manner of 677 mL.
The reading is 2 mL
